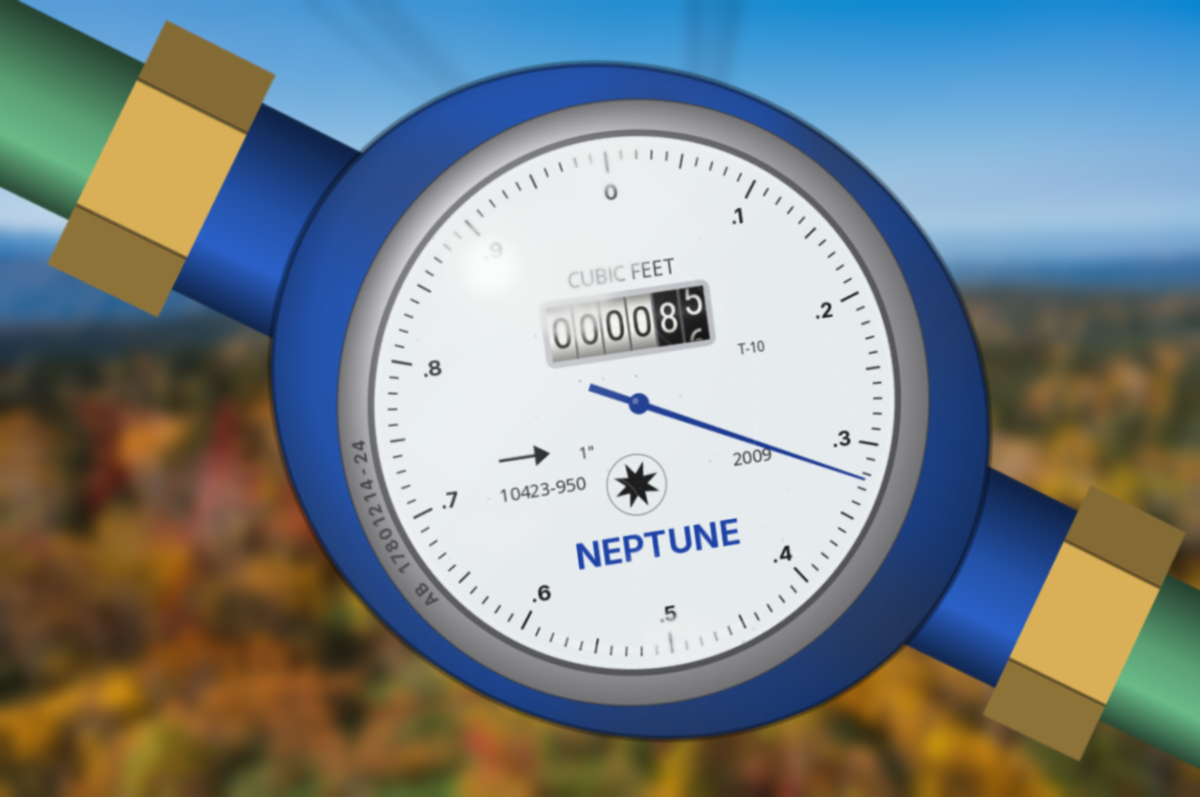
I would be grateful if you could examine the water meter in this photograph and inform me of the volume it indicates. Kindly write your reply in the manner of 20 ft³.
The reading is 85.32 ft³
